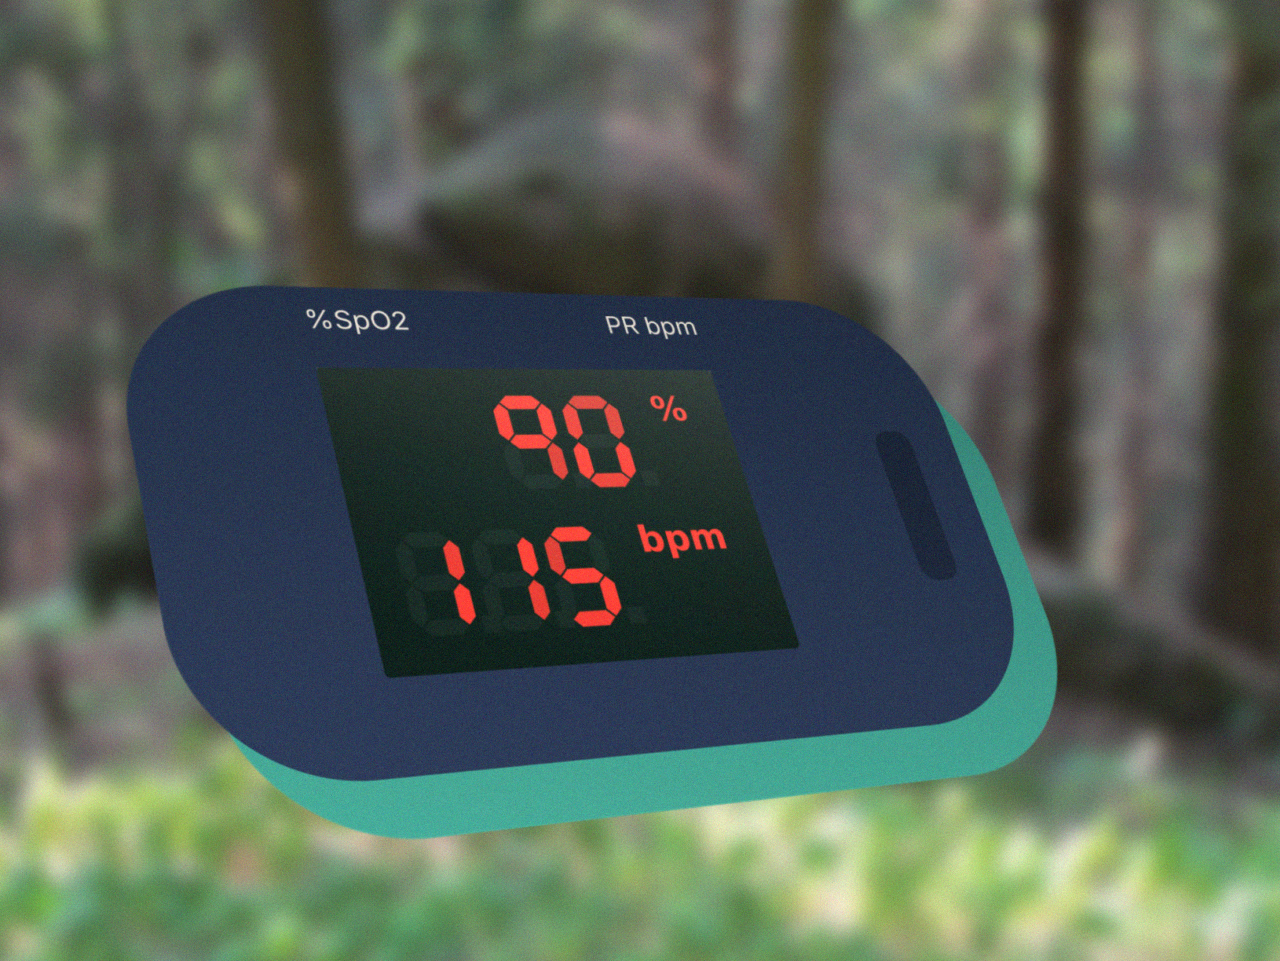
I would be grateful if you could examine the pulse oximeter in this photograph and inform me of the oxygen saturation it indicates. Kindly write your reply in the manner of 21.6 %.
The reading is 90 %
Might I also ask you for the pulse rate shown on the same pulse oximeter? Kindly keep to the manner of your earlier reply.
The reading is 115 bpm
